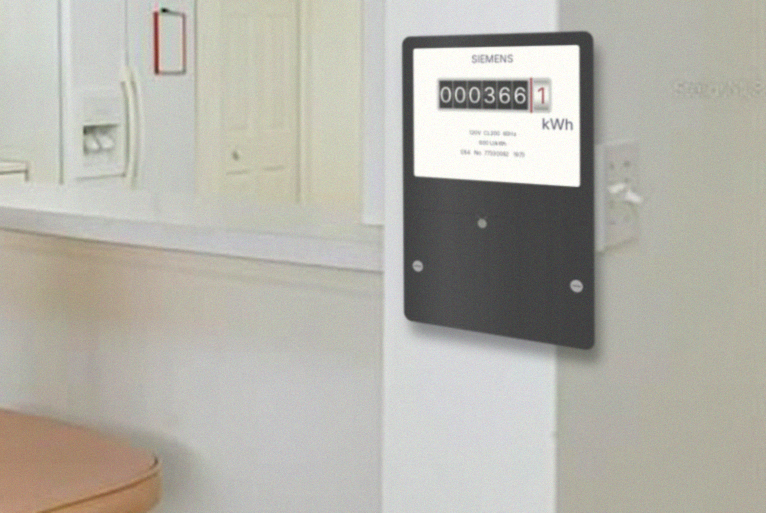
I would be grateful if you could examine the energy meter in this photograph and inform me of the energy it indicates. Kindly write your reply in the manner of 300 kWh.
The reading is 366.1 kWh
